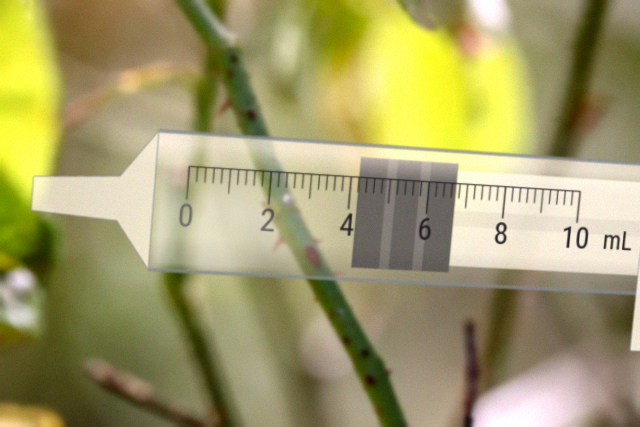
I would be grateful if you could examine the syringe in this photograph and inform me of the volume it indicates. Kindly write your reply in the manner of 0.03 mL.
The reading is 4.2 mL
